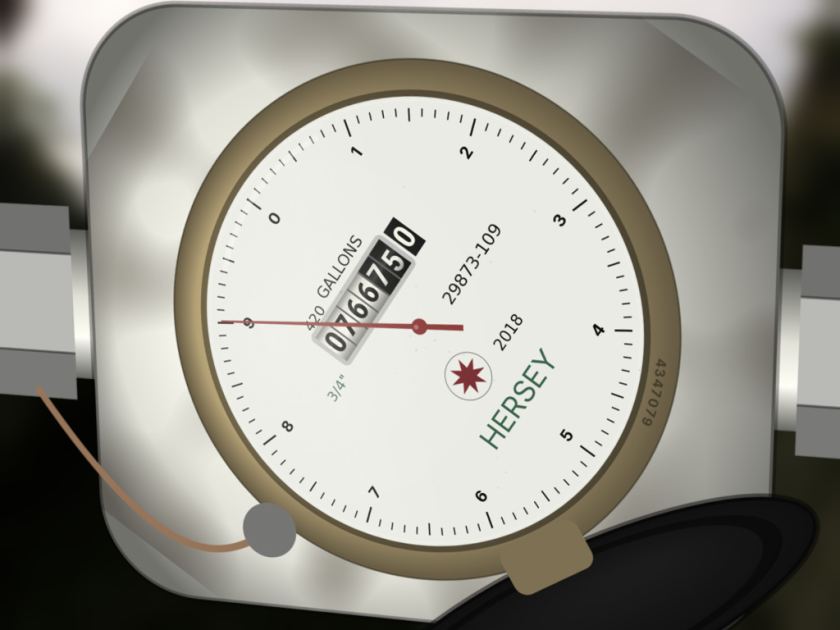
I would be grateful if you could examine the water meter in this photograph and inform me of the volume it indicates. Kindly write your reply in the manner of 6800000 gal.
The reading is 766749.0 gal
